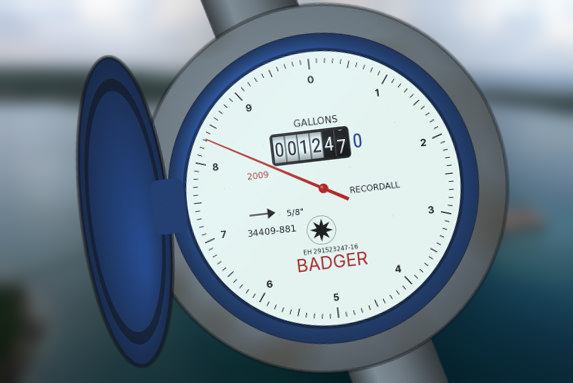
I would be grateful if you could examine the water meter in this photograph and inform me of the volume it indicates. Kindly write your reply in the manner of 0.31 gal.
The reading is 12468.3 gal
